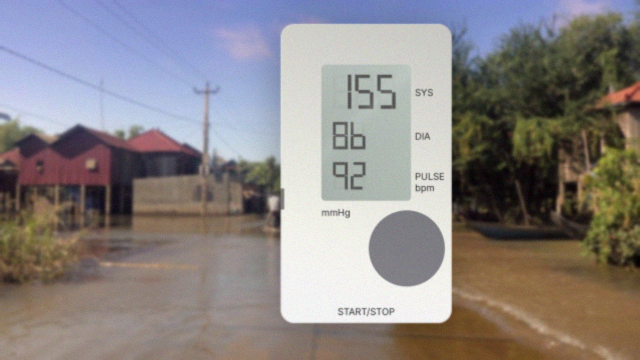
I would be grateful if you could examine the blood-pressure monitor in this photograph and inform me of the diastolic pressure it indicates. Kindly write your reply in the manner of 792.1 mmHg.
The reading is 86 mmHg
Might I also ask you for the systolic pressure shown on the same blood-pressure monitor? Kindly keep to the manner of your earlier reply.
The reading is 155 mmHg
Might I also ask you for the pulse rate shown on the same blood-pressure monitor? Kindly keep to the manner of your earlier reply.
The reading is 92 bpm
